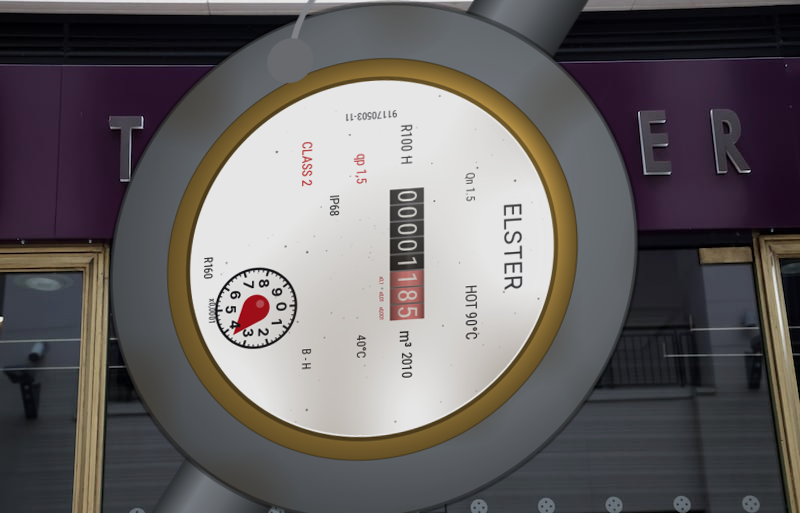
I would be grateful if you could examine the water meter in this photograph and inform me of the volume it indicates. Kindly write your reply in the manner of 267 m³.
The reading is 1.1853 m³
